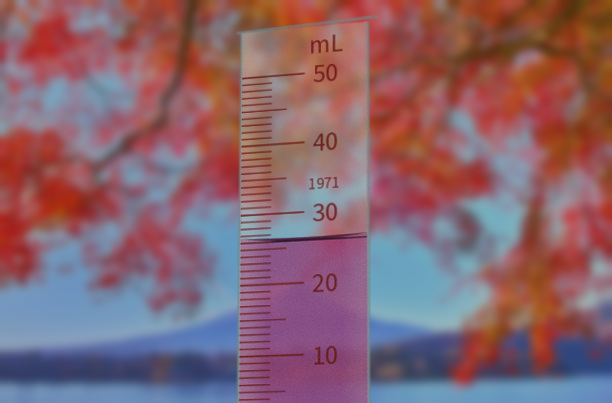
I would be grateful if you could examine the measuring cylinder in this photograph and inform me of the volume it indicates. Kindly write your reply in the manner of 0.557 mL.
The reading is 26 mL
